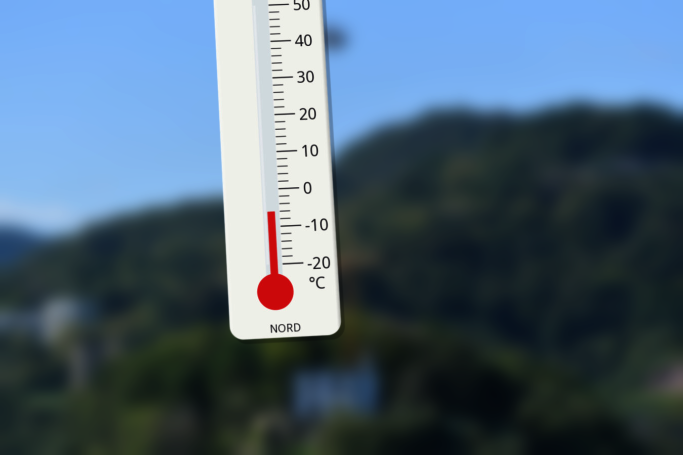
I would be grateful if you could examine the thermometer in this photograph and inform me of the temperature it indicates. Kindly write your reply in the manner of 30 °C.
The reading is -6 °C
